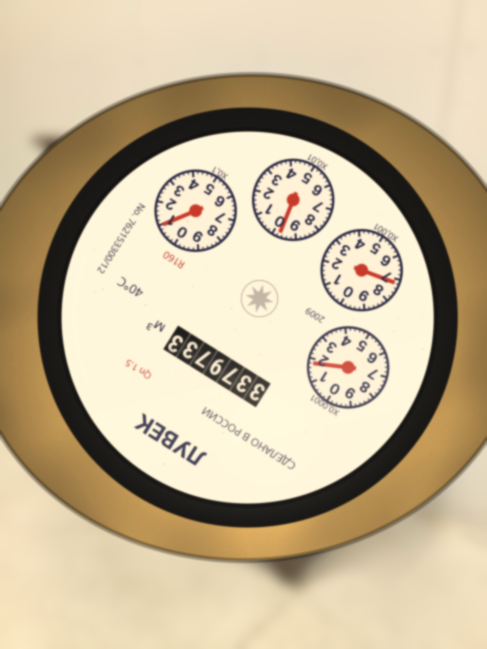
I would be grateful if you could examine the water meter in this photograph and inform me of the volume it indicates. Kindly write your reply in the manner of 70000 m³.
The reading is 3379733.0971 m³
